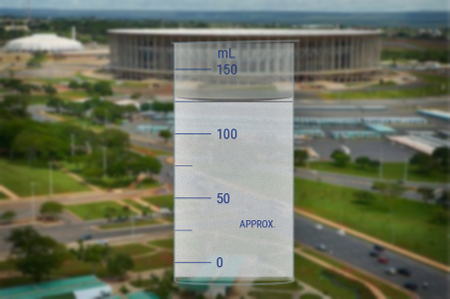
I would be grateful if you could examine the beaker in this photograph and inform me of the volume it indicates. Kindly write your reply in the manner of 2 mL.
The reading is 125 mL
